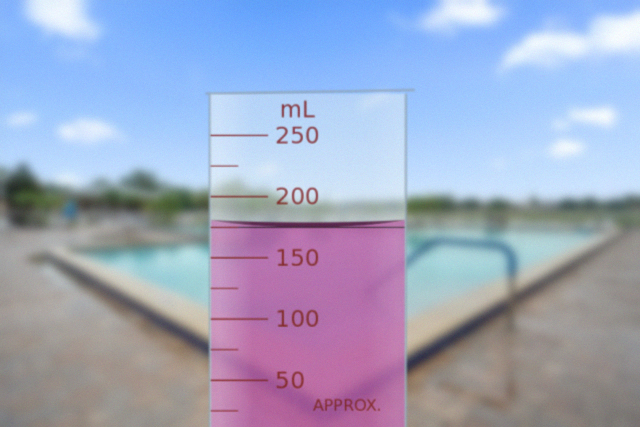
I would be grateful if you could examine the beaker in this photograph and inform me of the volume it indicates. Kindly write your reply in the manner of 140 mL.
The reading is 175 mL
